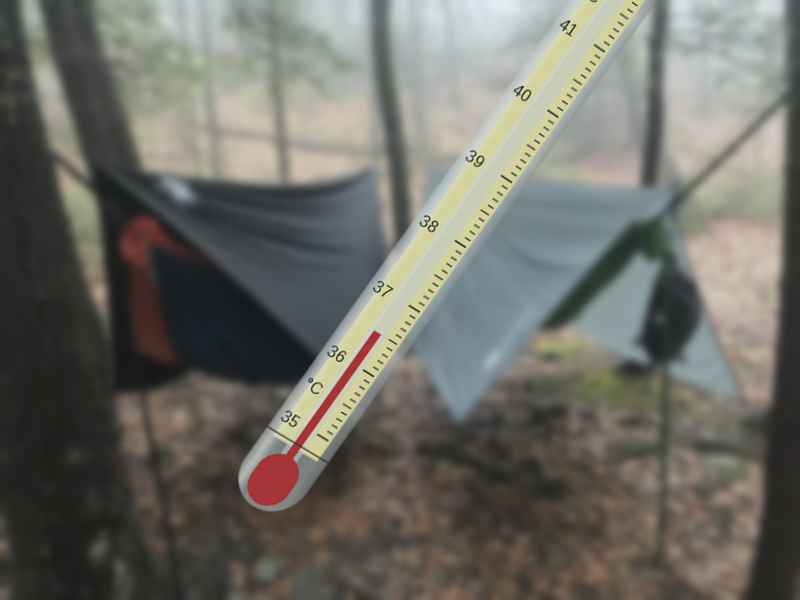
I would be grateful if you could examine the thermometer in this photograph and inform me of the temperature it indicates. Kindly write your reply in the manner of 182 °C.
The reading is 36.5 °C
